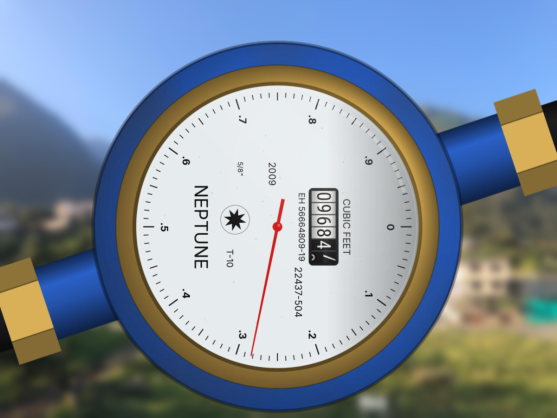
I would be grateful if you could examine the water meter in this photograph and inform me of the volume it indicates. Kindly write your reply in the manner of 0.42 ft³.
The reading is 96847.28 ft³
